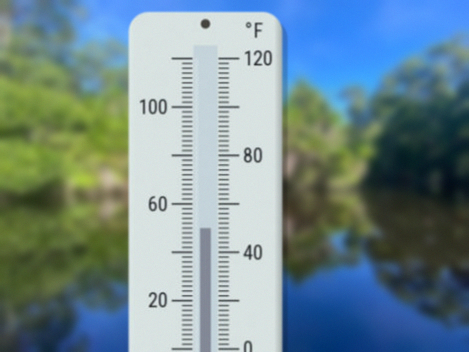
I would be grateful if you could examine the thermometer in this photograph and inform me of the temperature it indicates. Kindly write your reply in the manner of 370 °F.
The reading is 50 °F
